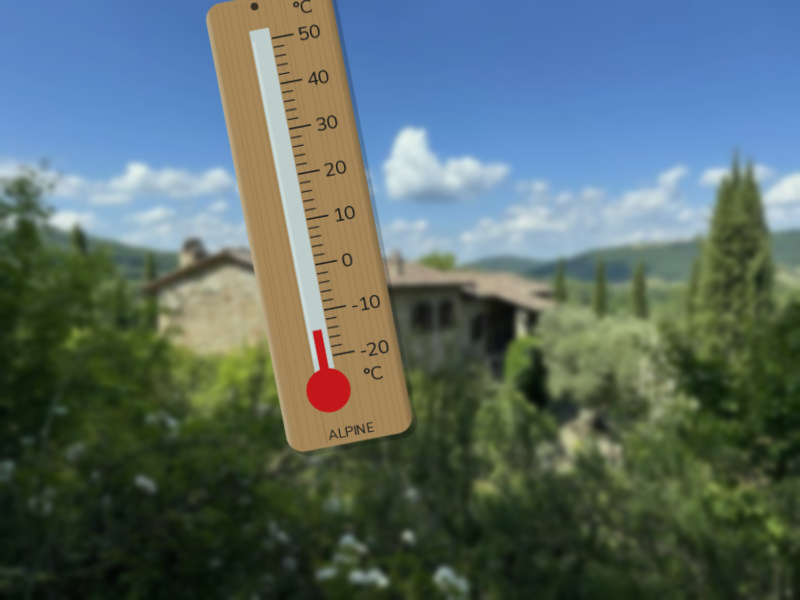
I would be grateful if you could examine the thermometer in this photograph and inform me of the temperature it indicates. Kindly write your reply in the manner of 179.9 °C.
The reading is -14 °C
